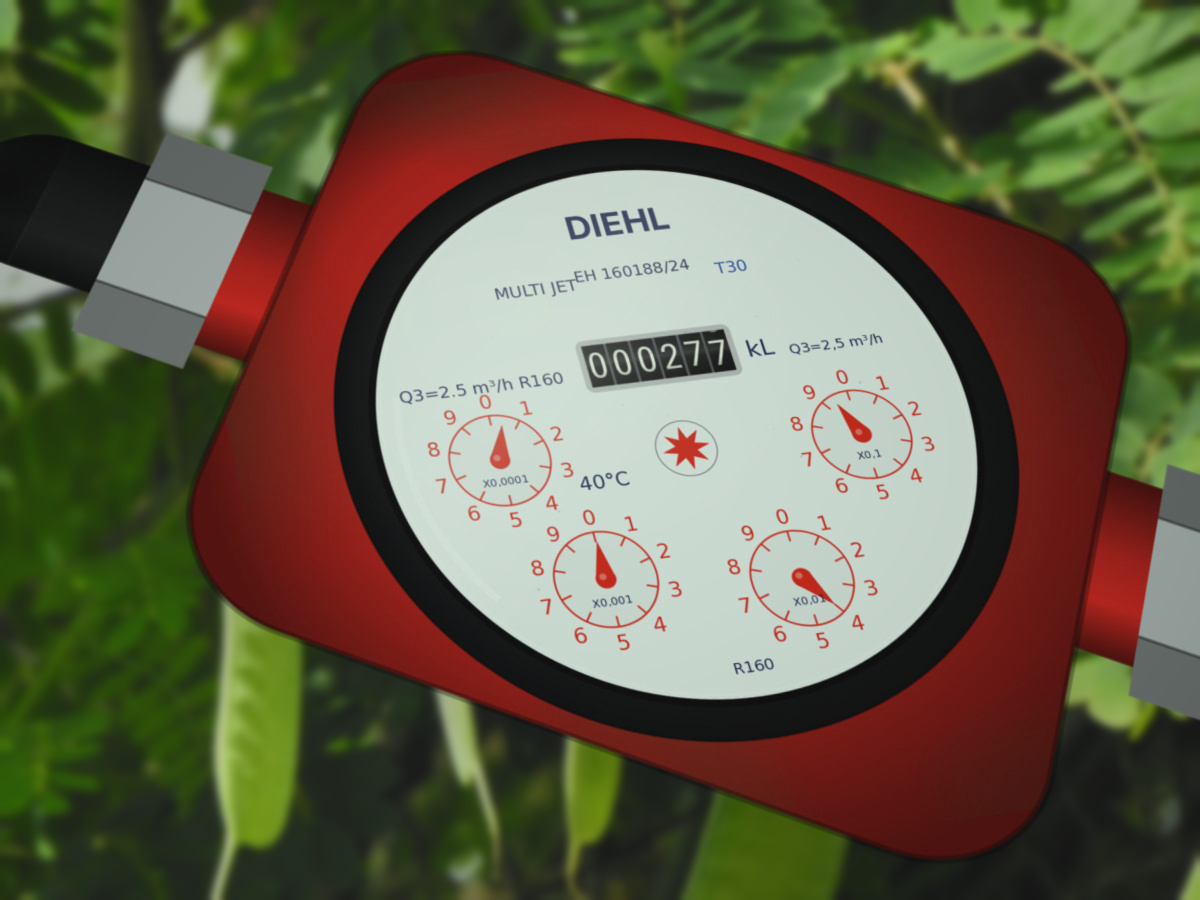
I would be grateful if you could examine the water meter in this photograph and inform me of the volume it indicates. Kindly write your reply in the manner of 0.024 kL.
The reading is 276.9400 kL
